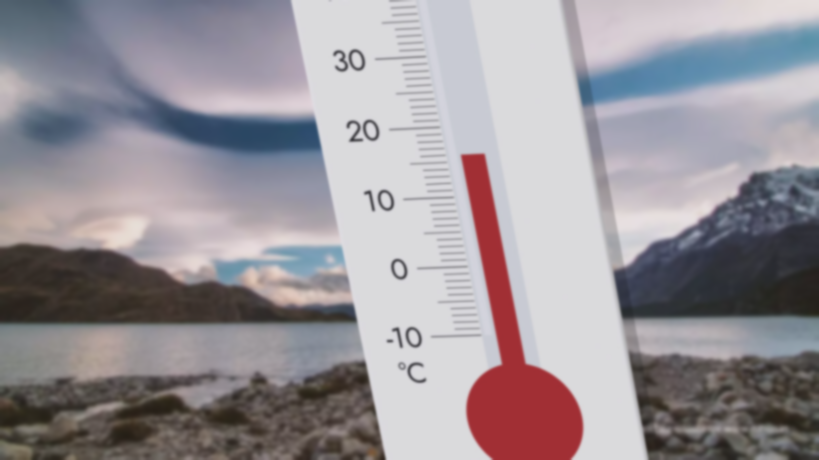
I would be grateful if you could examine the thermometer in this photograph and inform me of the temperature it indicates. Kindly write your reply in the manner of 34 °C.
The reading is 16 °C
